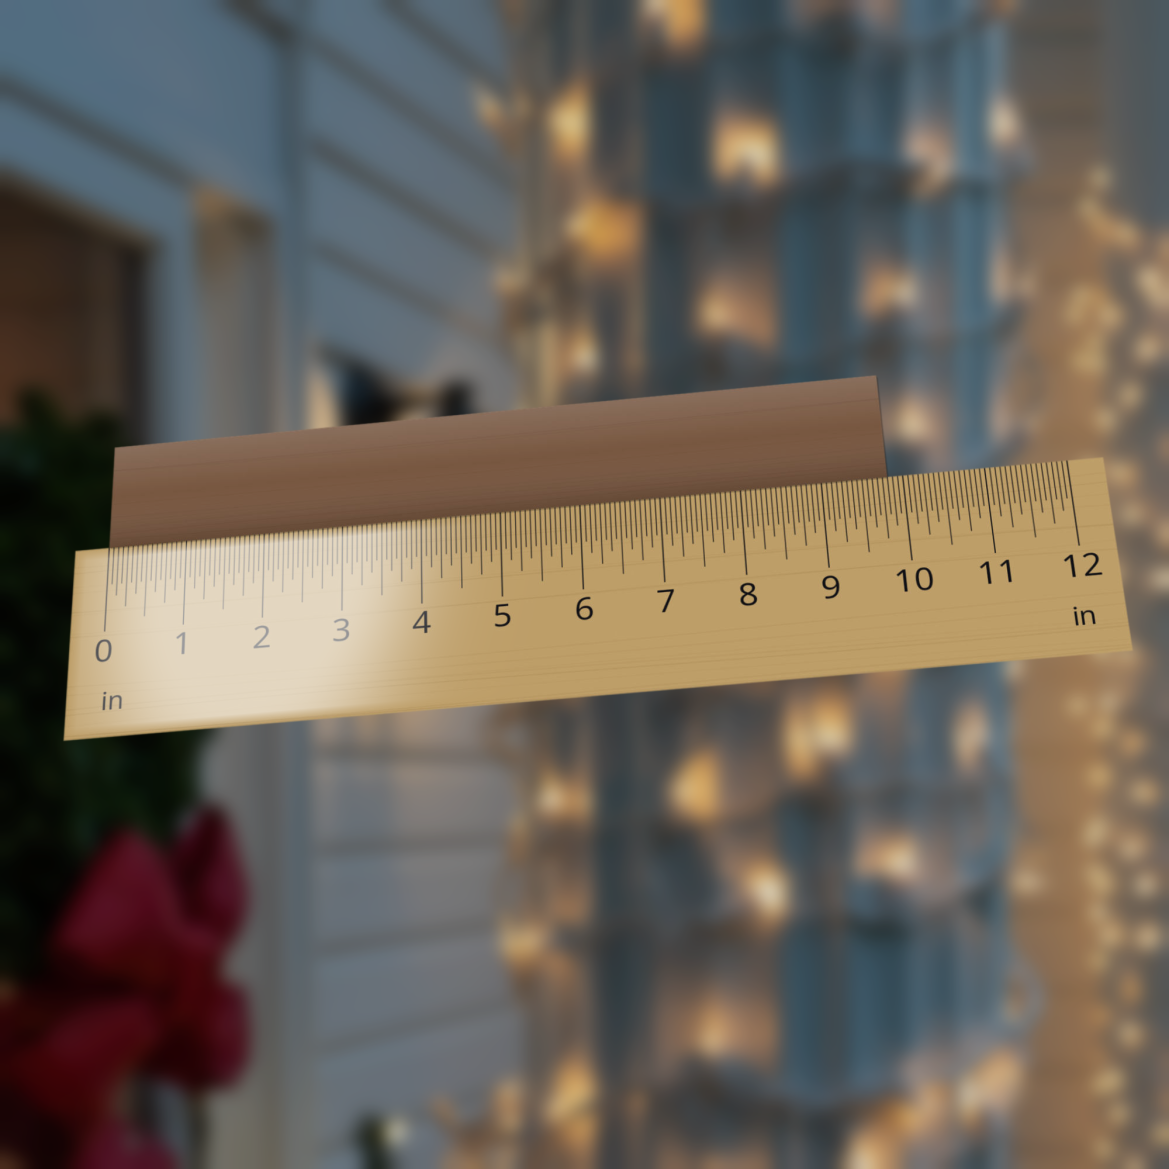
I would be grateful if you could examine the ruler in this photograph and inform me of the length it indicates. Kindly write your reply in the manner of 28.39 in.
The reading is 9.8125 in
